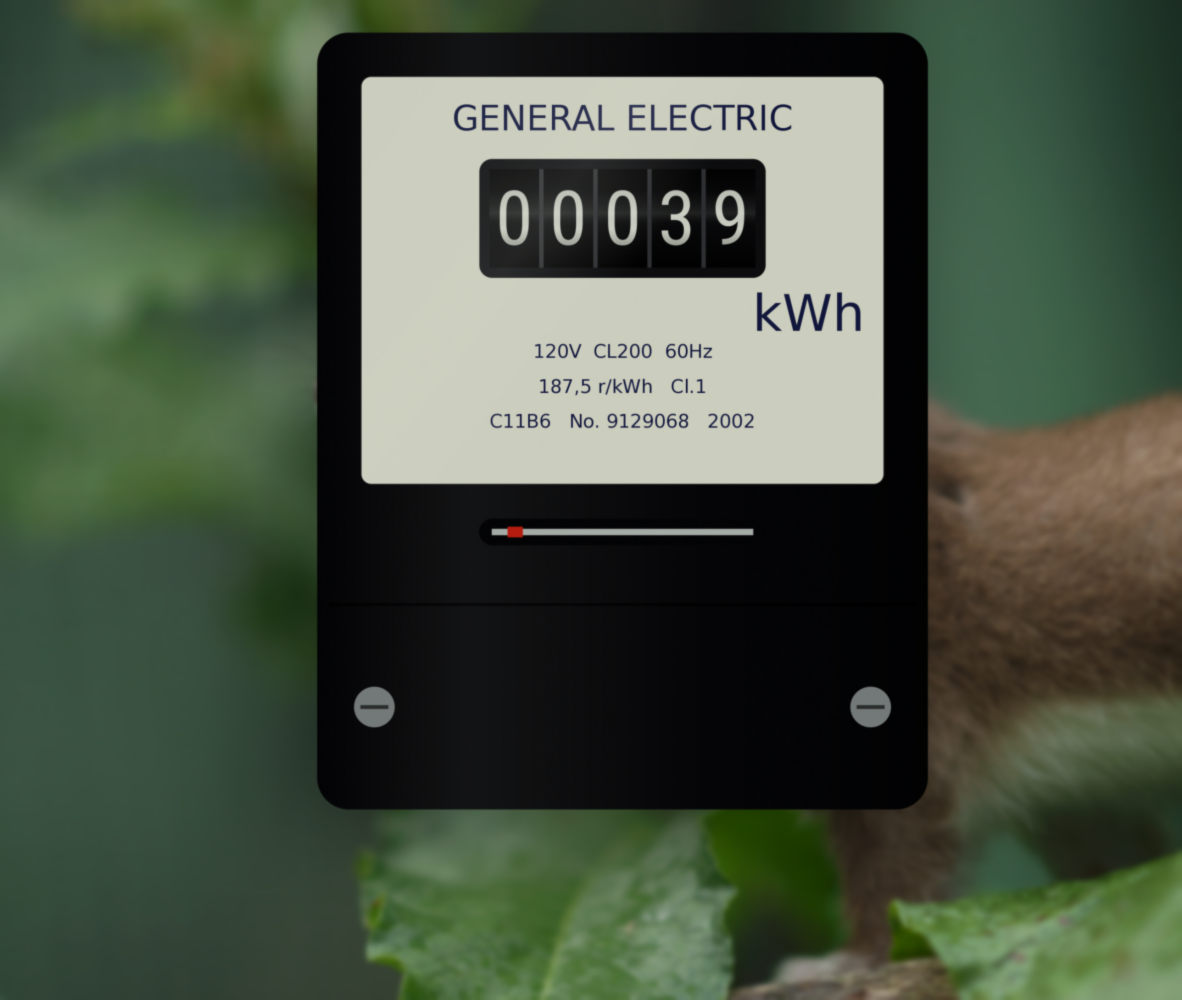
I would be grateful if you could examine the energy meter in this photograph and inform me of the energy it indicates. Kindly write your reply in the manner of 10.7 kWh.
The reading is 39 kWh
